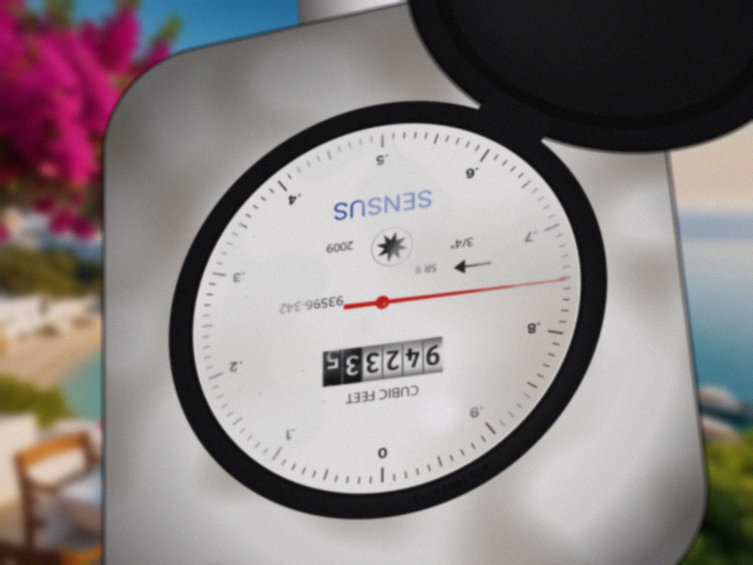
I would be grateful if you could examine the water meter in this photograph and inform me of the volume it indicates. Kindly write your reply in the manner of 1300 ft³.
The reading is 942334.75 ft³
